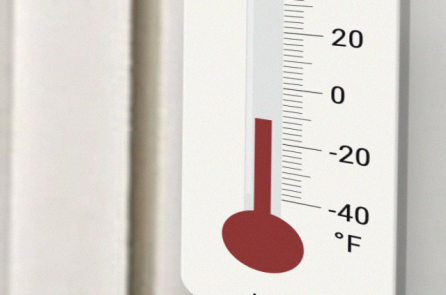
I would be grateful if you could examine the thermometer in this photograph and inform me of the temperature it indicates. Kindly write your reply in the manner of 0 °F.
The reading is -12 °F
